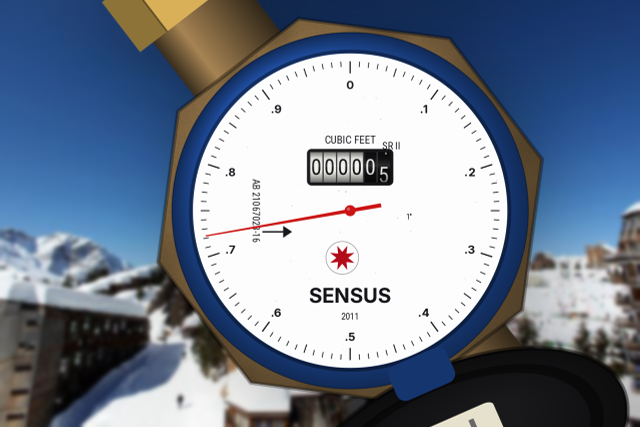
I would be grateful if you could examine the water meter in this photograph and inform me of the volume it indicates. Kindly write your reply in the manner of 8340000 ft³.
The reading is 4.72 ft³
